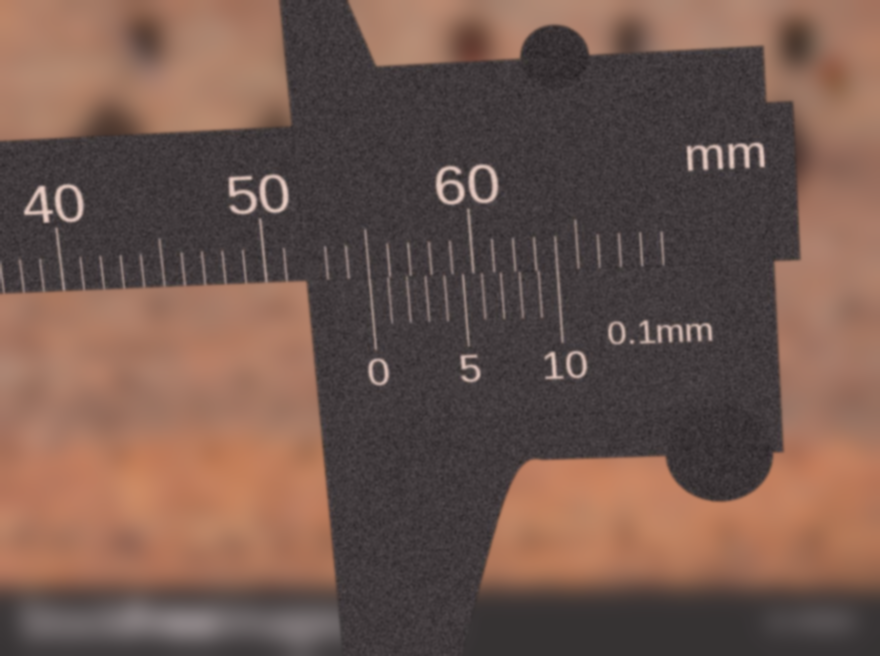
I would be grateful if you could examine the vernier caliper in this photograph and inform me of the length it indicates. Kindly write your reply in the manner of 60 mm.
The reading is 55.0 mm
